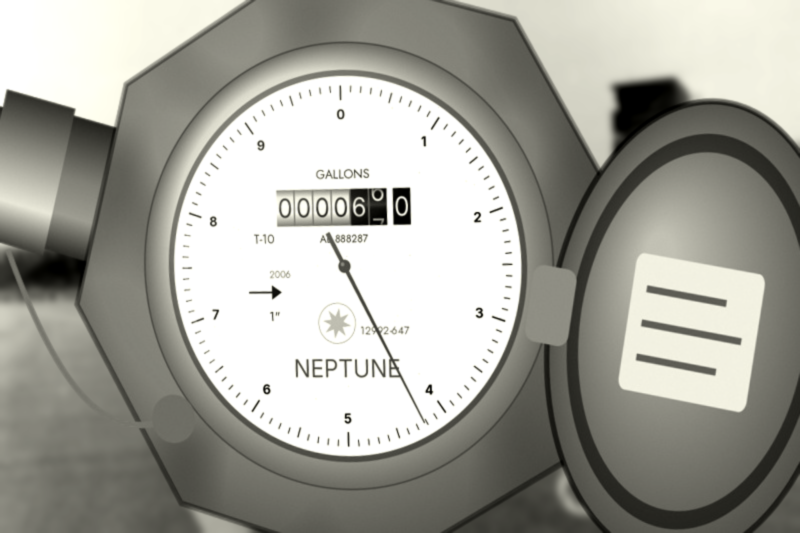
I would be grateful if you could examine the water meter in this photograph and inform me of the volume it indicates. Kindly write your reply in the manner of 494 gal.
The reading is 664.2 gal
